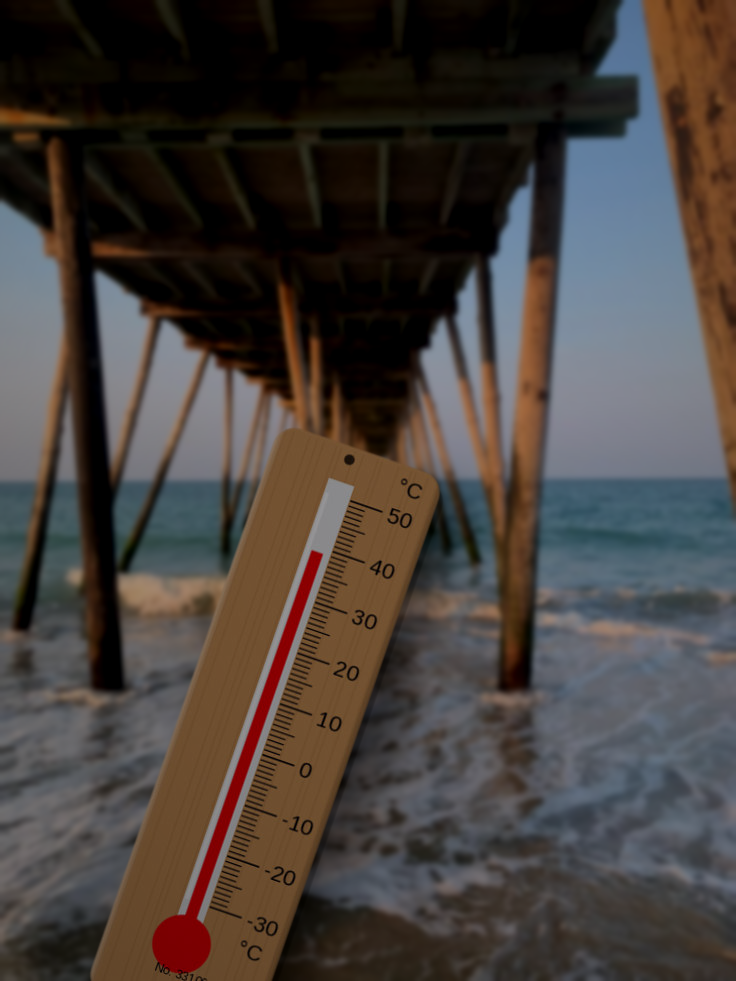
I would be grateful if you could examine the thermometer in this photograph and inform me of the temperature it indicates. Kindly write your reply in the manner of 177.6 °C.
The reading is 39 °C
